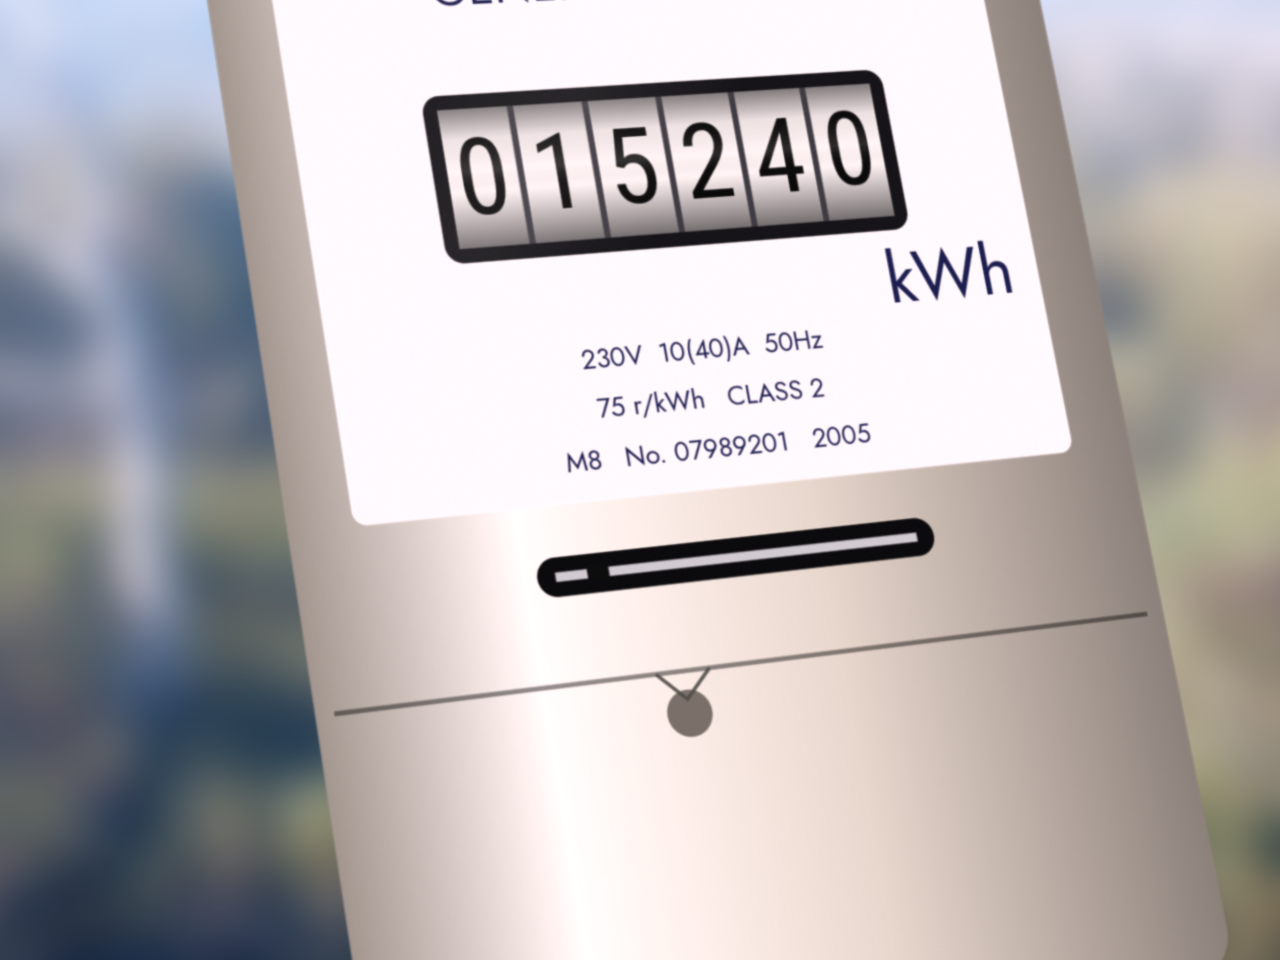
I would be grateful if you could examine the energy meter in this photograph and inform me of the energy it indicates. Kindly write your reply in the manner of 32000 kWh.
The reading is 15240 kWh
